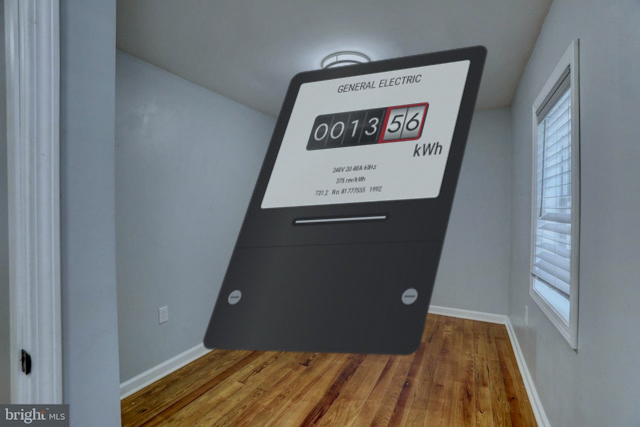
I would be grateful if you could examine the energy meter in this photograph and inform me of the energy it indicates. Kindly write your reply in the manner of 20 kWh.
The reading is 13.56 kWh
